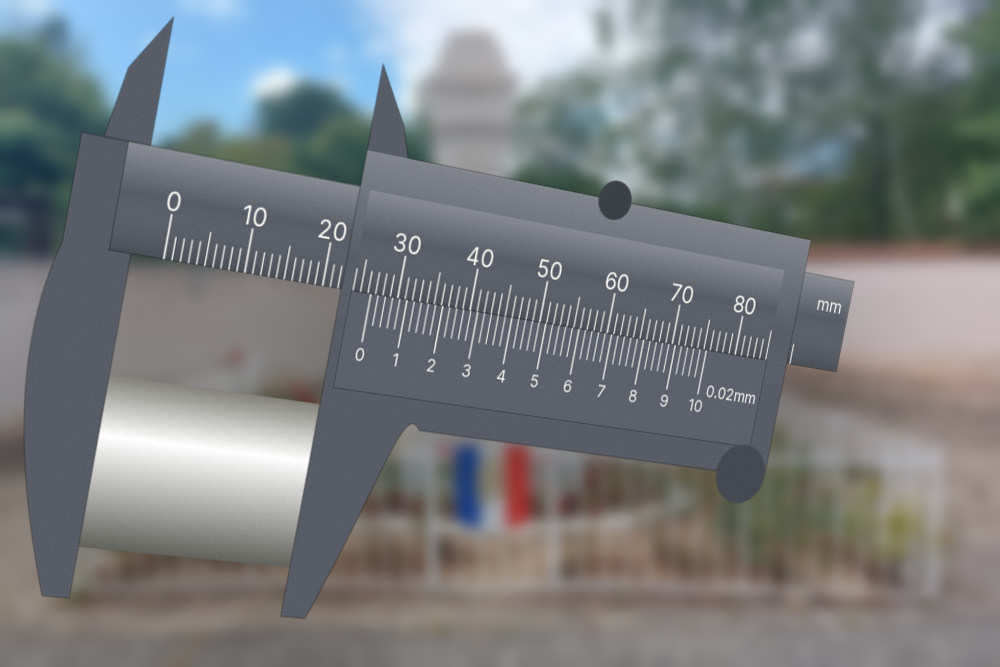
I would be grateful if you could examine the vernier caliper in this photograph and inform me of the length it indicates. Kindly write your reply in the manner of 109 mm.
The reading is 26.4 mm
